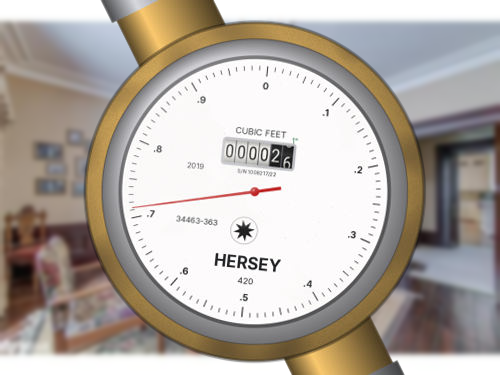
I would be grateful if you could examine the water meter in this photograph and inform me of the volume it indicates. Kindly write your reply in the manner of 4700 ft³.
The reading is 25.71 ft³
